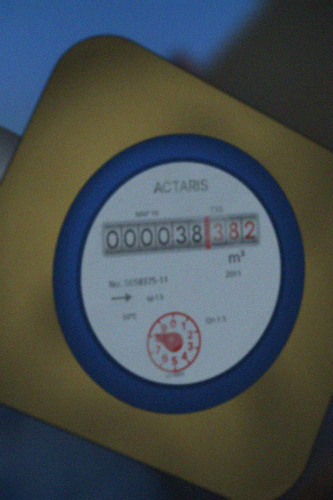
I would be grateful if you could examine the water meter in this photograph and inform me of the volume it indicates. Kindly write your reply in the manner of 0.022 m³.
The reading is 38.3828 m³
